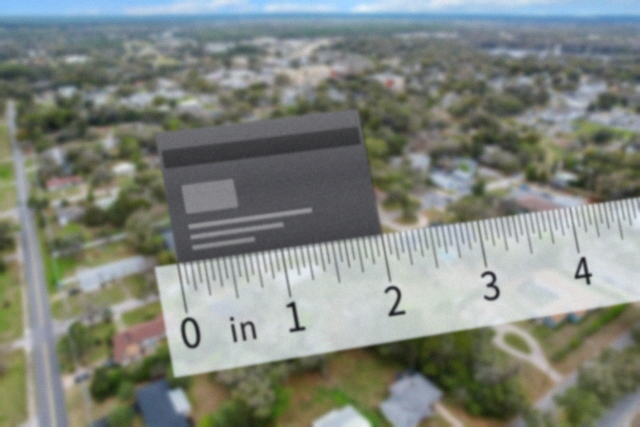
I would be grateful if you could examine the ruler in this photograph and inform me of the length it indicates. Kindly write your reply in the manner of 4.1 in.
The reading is 2 in
